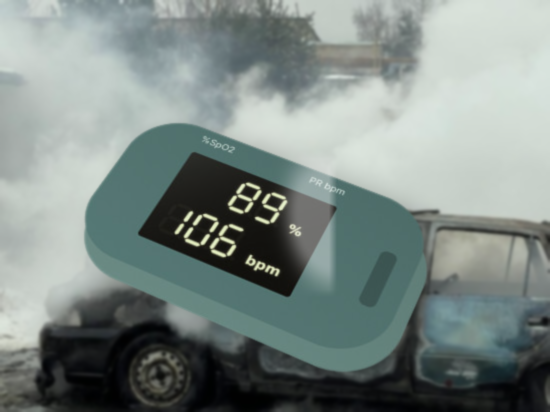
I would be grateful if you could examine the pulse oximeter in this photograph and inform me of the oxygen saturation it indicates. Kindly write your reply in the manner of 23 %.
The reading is 89 %
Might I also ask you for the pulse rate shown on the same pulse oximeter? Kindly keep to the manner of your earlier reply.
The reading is 106 bpm
